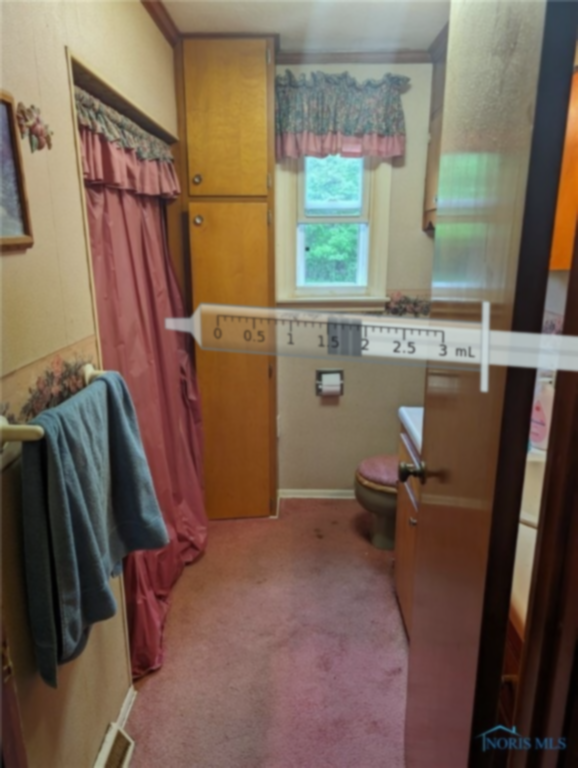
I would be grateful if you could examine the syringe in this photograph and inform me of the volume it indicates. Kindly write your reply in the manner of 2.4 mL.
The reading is 1.5 mL
